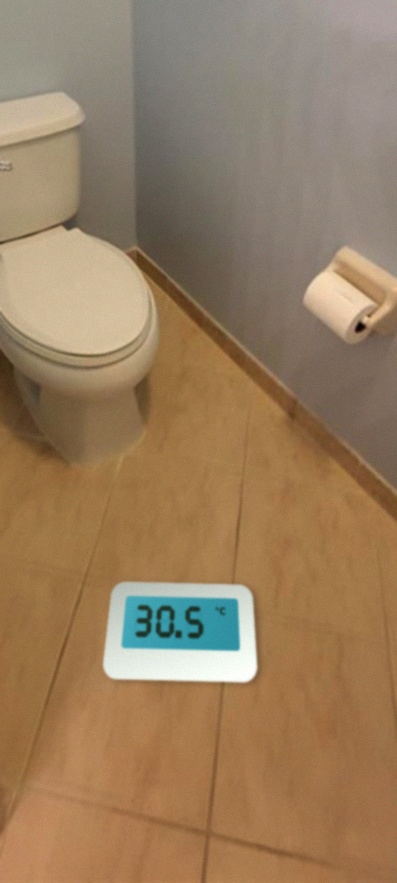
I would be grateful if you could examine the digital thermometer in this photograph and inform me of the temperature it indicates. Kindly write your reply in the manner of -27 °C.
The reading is 30.5 °C
